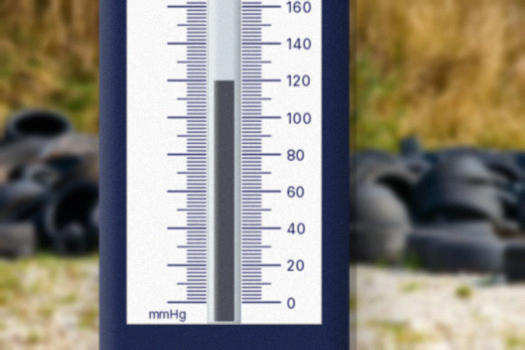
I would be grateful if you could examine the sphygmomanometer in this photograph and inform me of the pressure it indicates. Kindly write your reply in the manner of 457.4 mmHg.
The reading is 120 mmHg
